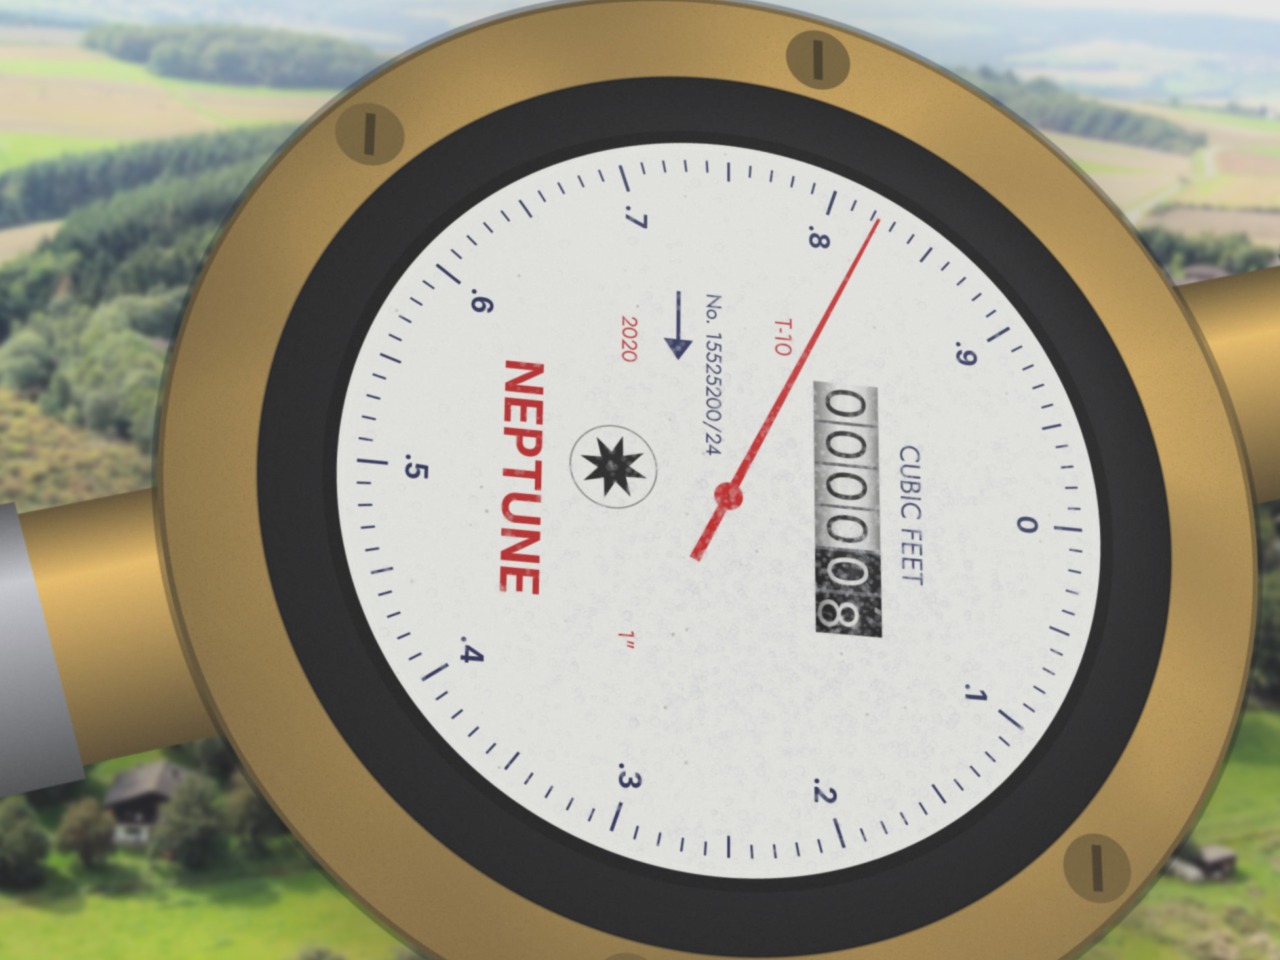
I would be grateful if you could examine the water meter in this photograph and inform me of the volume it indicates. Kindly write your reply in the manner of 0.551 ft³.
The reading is 7.82 ft³
